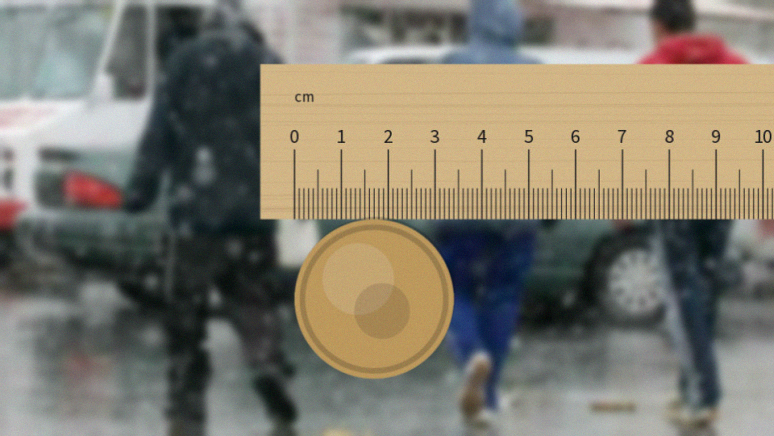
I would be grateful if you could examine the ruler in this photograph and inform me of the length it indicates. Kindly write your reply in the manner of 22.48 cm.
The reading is 3.4 cm
